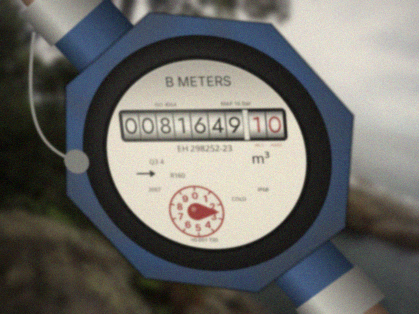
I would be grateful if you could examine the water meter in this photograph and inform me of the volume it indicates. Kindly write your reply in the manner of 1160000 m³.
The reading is 81649.102 m³
